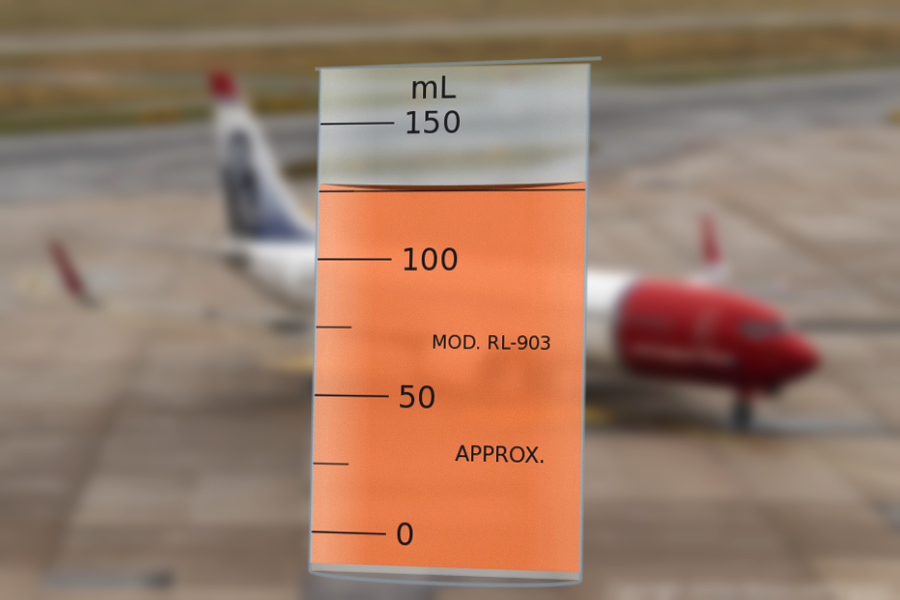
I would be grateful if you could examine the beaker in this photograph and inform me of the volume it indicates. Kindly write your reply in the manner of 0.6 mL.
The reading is 125 mL
